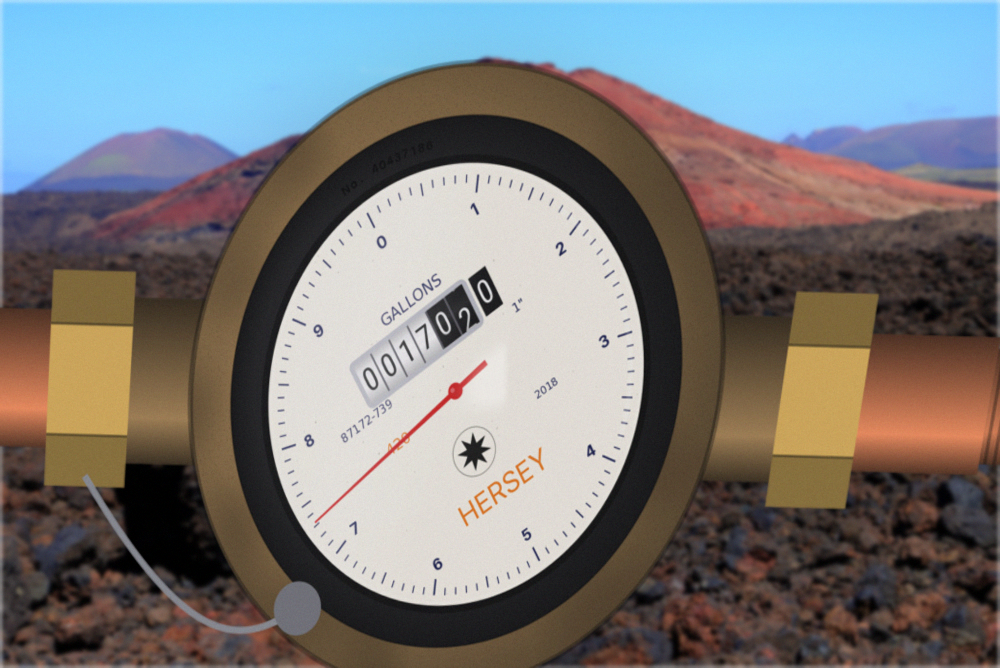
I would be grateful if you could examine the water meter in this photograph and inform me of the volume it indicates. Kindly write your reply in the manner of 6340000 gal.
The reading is 17017.3 gal
